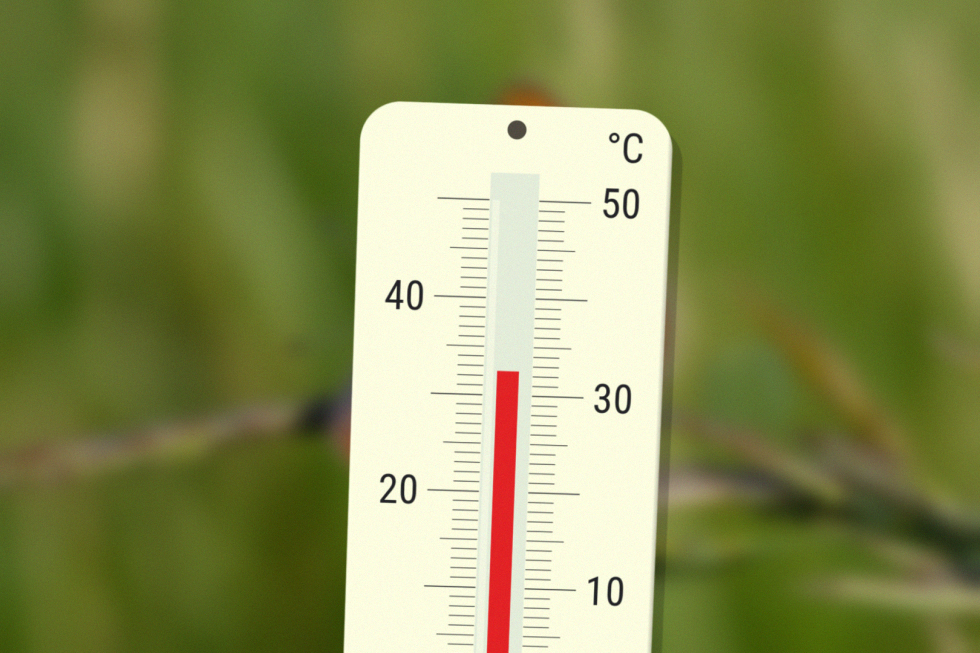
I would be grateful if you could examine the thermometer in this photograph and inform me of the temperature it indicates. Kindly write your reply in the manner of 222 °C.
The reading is 32.5 °C
